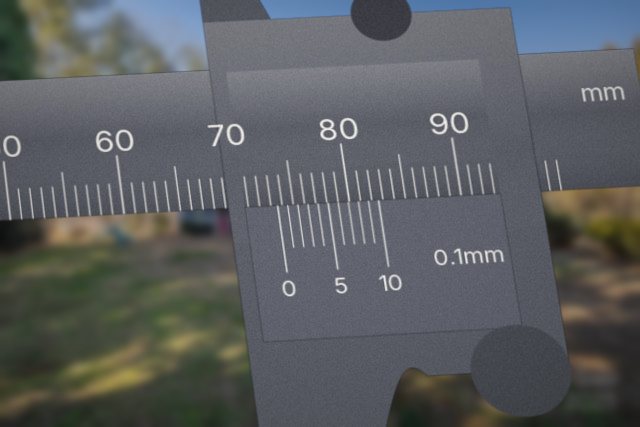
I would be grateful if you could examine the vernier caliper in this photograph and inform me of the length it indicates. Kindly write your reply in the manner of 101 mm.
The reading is 73.6 mm
